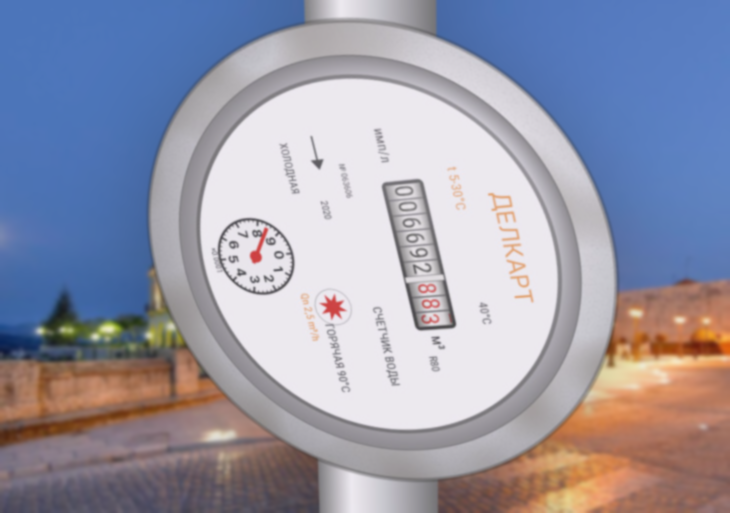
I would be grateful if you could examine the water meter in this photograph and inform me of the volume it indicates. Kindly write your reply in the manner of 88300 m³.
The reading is 6692.8828 m³
